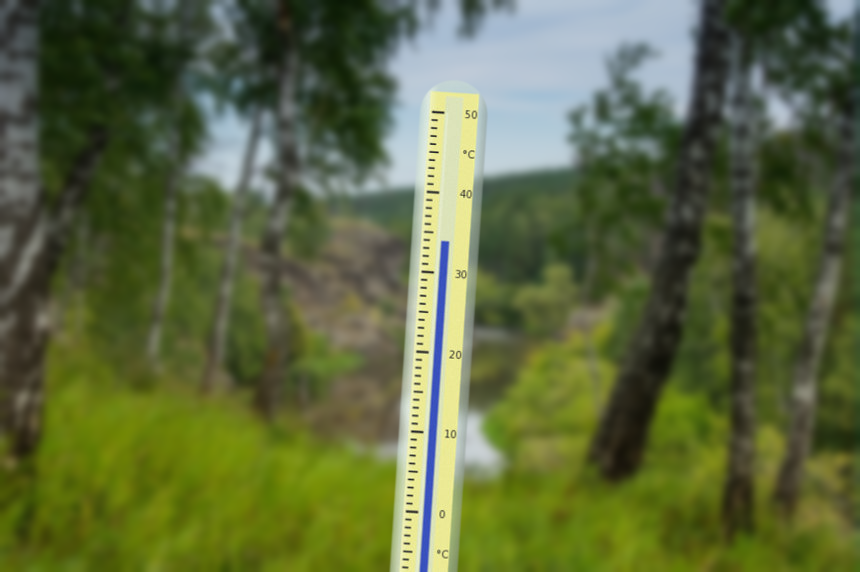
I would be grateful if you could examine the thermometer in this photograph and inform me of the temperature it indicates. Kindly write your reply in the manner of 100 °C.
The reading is 34 °C
